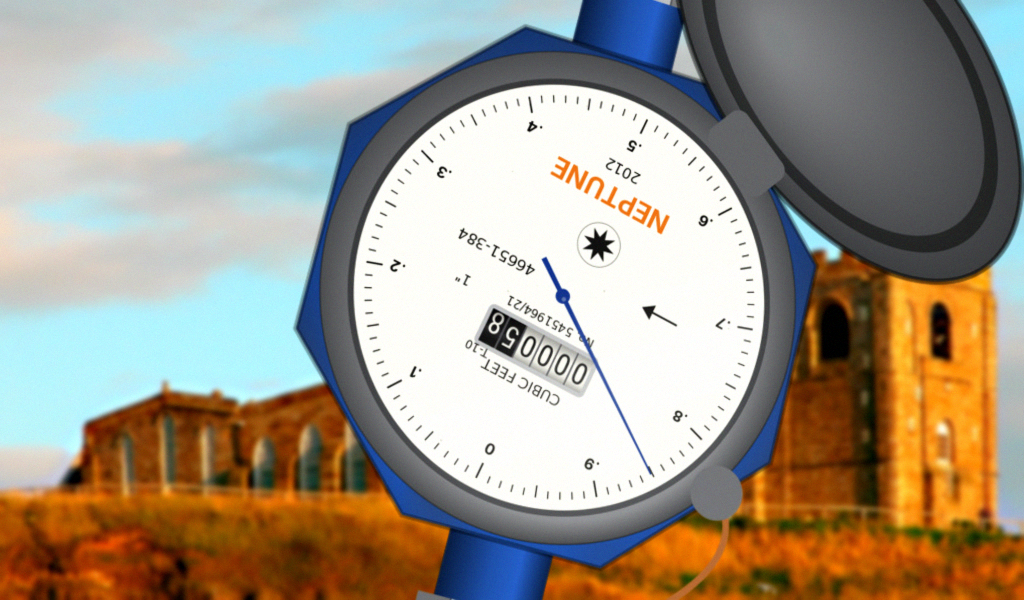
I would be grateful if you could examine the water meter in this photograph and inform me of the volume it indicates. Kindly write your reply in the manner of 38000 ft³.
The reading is 57.85 ft³
